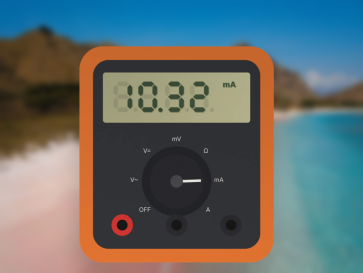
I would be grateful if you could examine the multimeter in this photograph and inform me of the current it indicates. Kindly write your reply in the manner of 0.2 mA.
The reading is 10.32 mA
